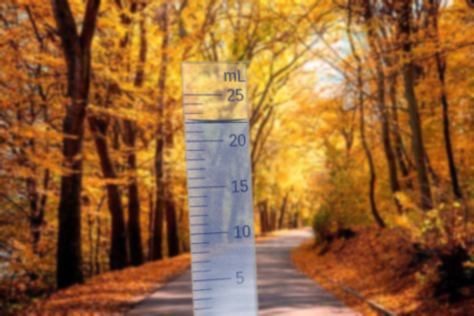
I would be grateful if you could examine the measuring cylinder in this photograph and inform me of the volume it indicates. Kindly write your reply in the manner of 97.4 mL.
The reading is 22 mL
